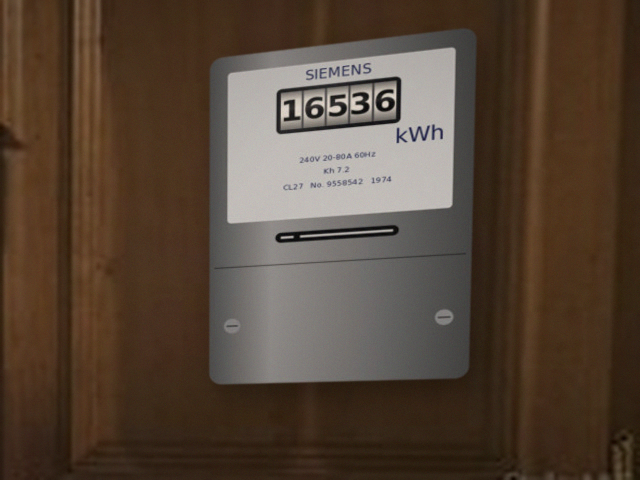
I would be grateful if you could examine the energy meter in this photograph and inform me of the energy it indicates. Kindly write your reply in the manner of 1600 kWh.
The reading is 16536 kWh
